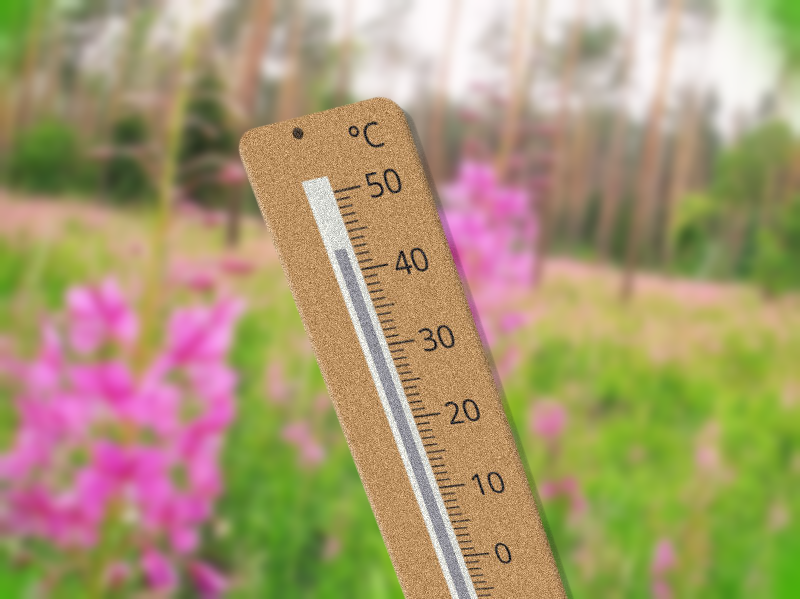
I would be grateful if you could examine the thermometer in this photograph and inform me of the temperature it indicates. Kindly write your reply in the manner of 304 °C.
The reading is 43 °C
